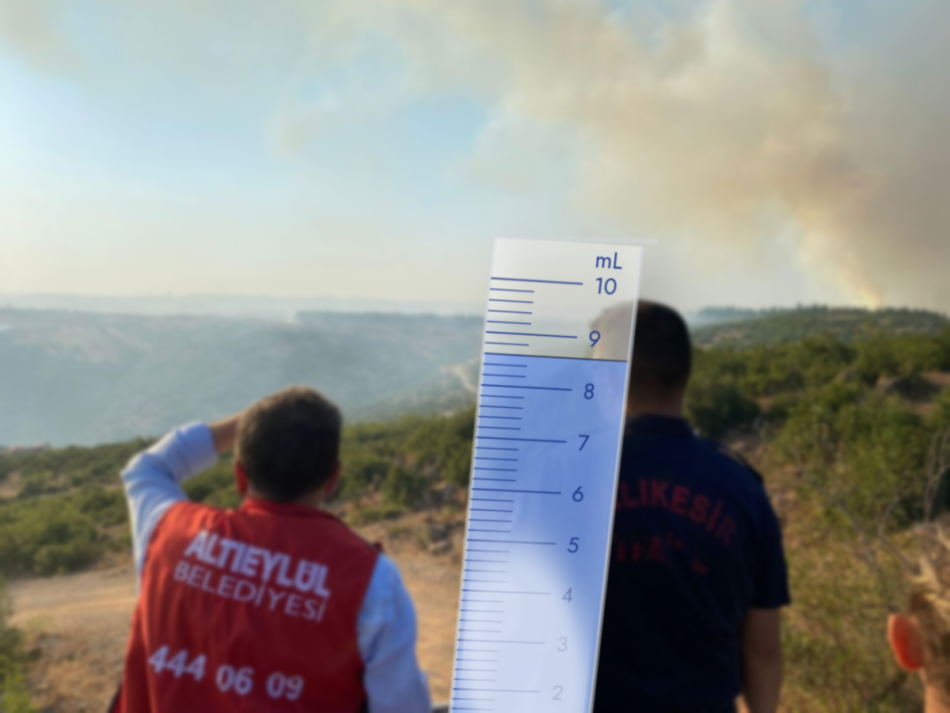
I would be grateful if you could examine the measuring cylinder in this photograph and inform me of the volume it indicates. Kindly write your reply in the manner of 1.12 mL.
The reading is 8.6 mL
